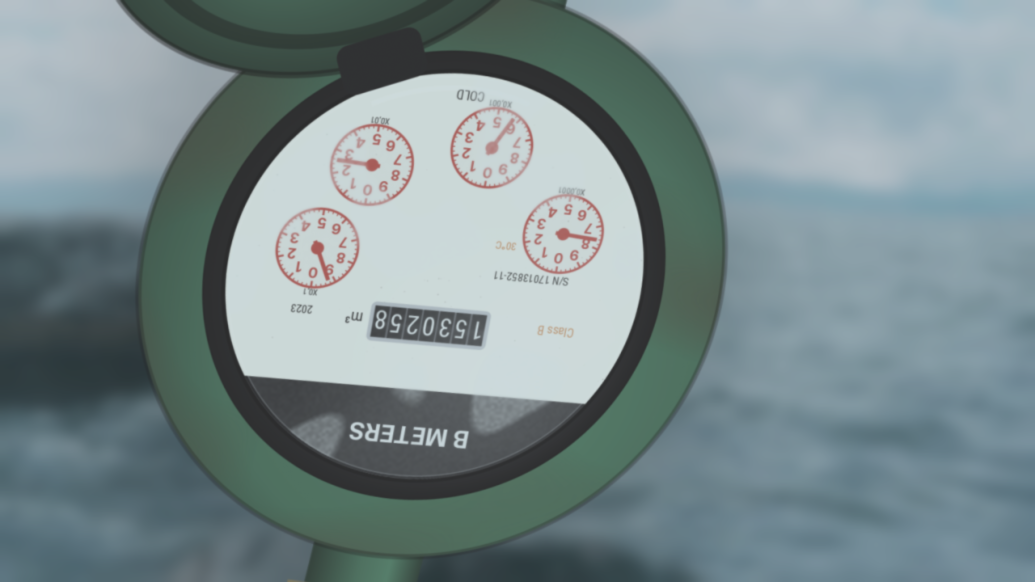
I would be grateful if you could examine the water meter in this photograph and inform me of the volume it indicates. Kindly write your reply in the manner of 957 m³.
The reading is 1530257.9257 m³
